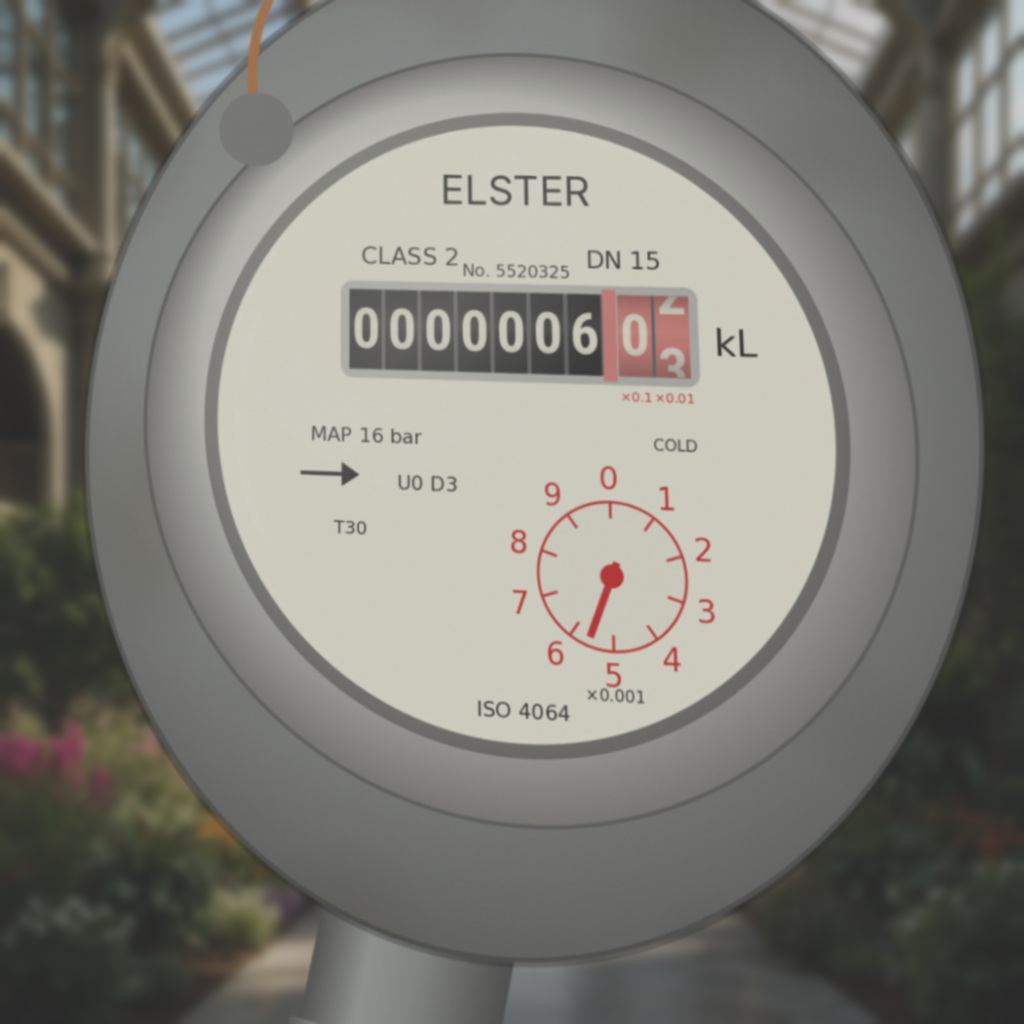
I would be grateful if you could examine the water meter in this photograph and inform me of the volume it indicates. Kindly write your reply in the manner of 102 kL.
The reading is 6.025 kL
